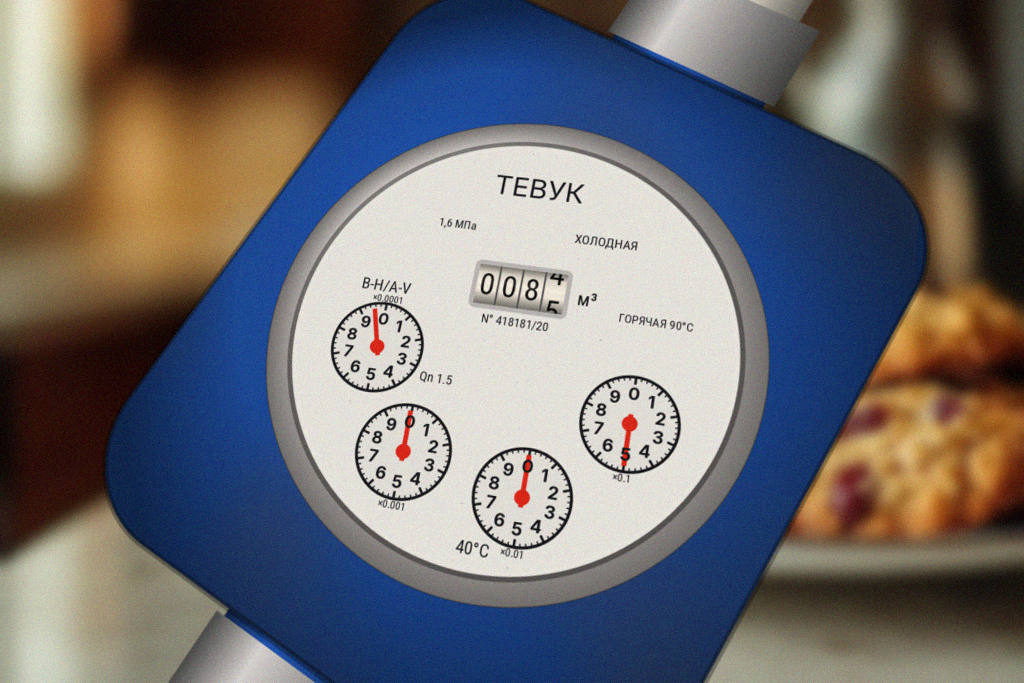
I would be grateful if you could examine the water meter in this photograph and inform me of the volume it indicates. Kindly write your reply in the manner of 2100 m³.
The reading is 84.4999 m³
